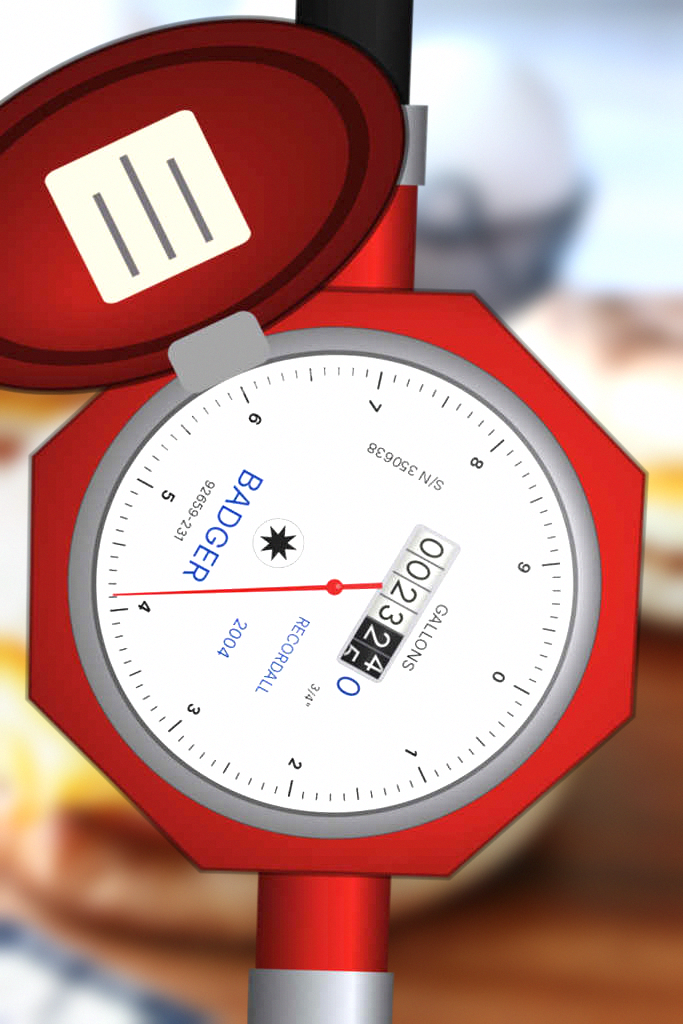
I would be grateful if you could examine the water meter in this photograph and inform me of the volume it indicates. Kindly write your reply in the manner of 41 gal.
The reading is 23244.1 gal
